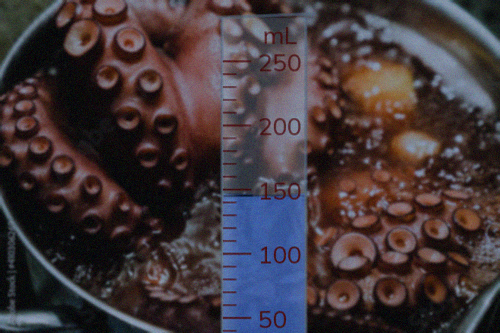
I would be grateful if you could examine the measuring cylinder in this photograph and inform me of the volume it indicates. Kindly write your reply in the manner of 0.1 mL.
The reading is 145 mL
